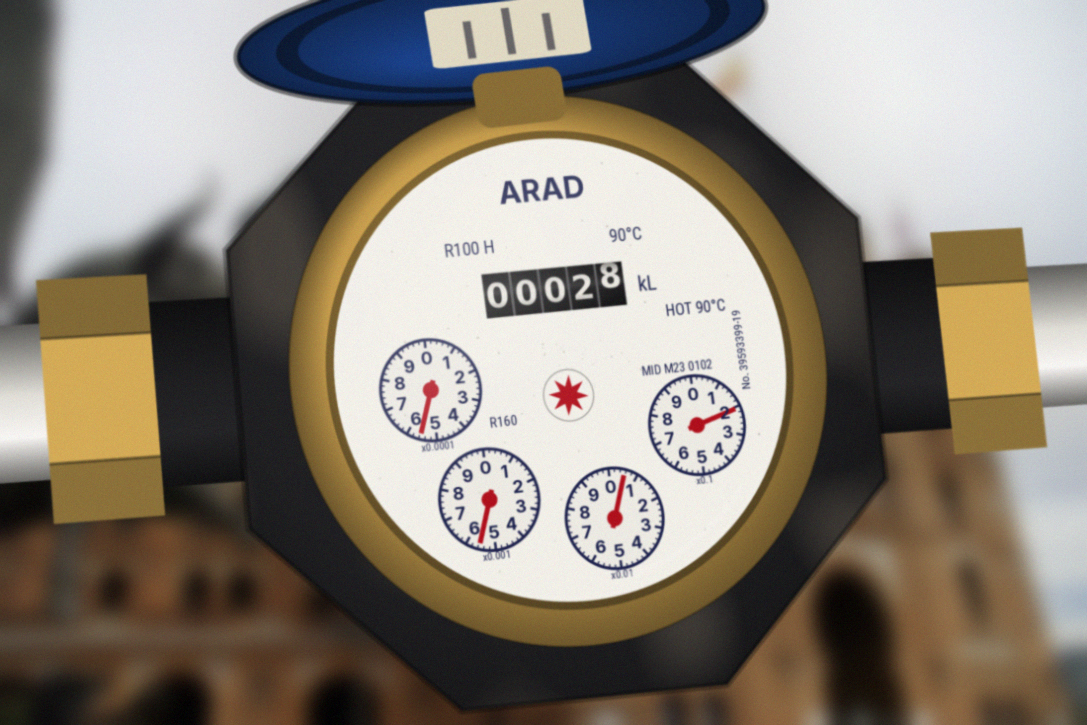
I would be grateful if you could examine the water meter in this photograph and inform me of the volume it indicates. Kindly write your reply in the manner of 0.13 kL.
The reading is 28.2055 kL
